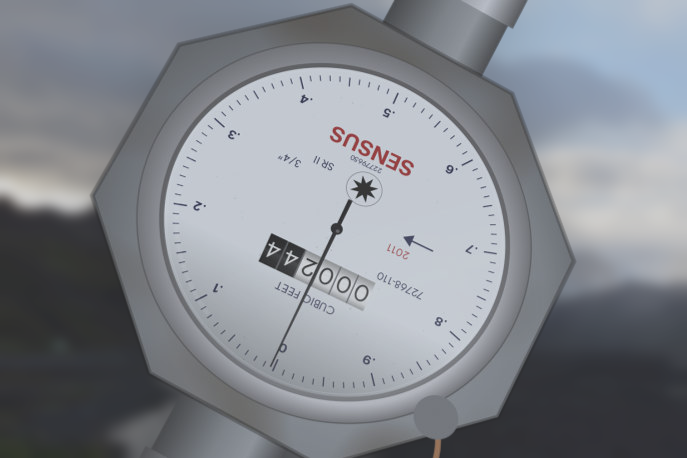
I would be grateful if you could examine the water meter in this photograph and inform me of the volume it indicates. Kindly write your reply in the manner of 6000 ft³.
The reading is 244.00 ft³
